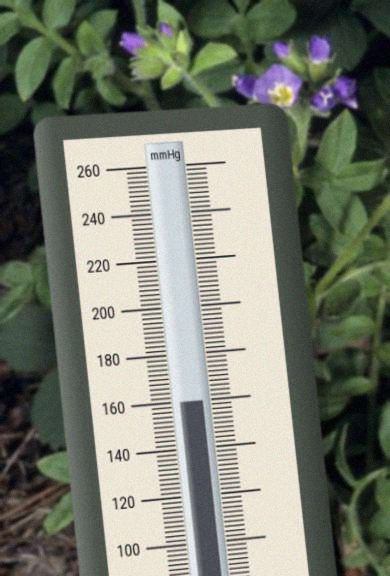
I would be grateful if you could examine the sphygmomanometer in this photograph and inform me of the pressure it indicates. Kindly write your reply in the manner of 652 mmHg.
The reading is 160 mmHg
